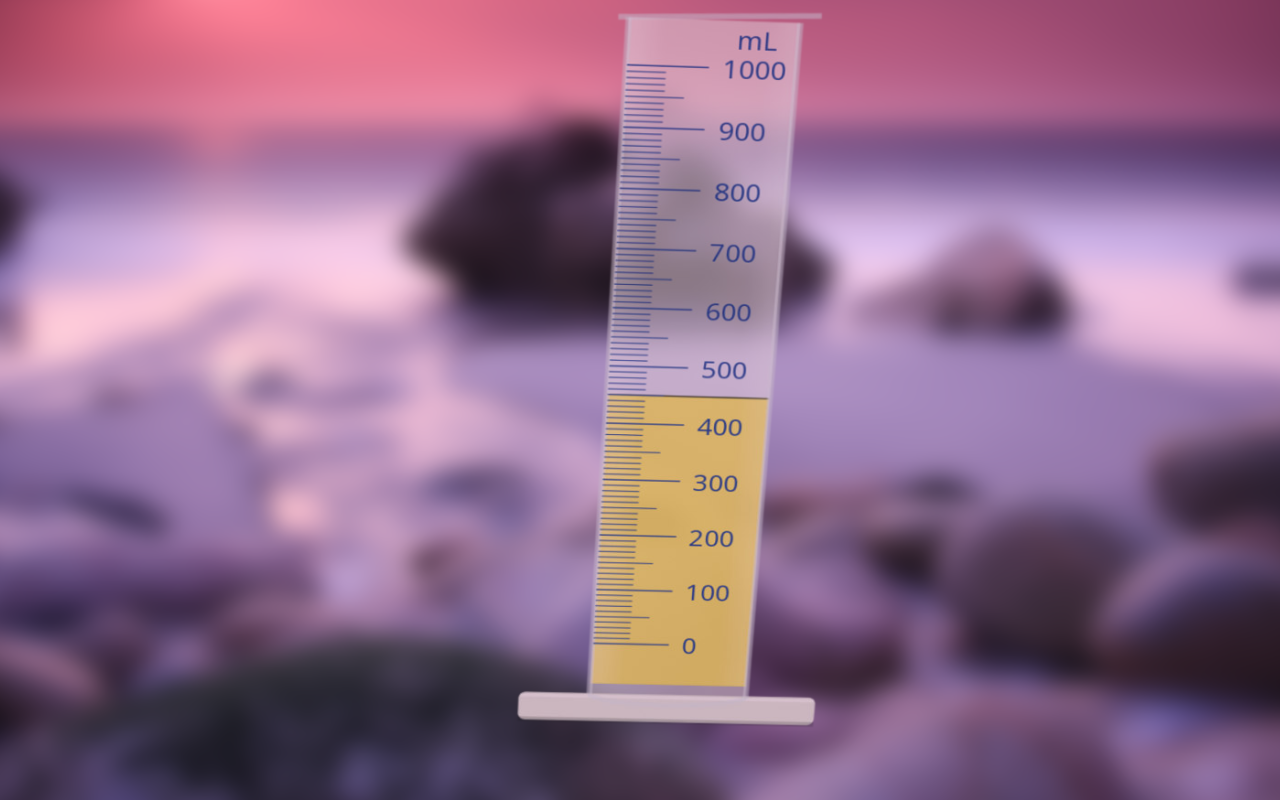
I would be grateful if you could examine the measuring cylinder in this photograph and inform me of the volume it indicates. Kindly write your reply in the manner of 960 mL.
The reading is 450 mL
